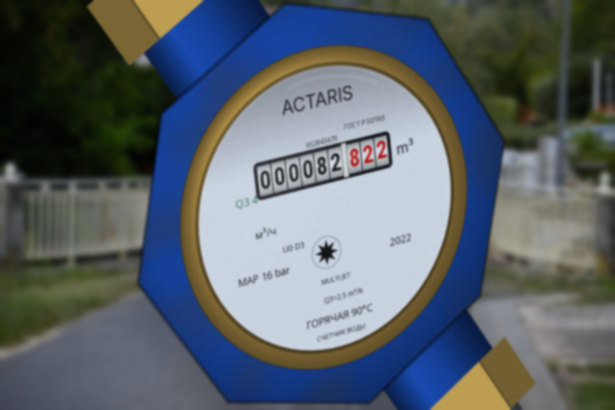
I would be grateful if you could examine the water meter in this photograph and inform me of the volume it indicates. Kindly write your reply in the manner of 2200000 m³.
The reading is 82.822 m³
